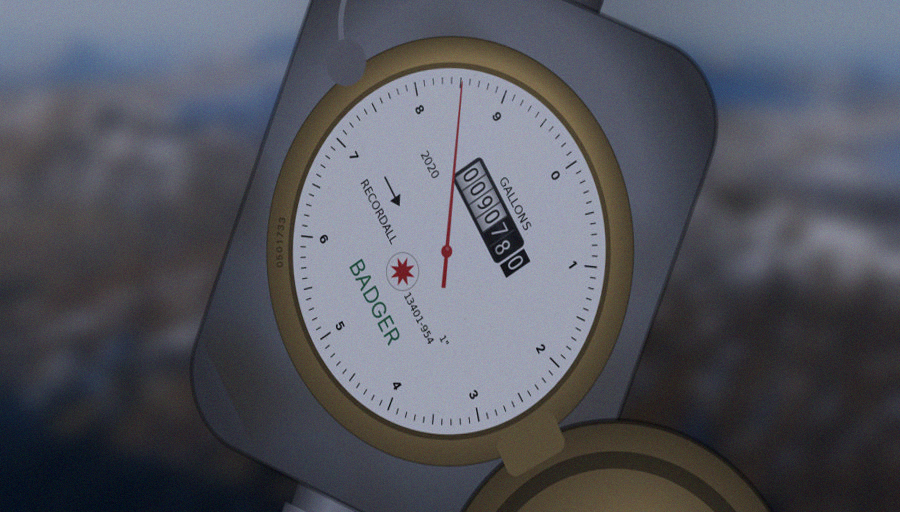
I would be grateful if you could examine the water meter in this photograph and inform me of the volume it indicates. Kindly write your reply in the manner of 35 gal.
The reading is 90778.5 gal
